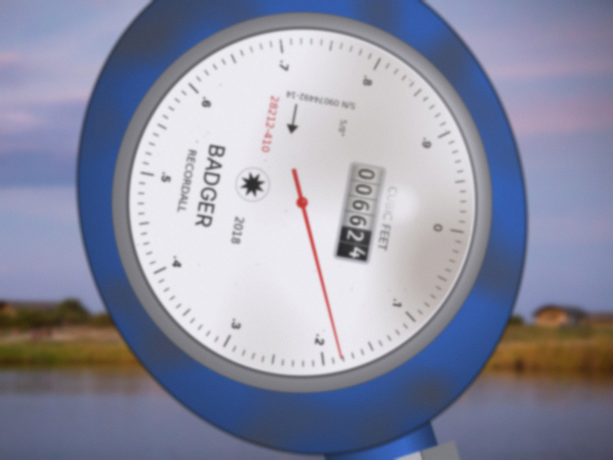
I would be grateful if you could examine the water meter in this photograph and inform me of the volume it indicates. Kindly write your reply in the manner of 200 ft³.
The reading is 6624.18 ft³
